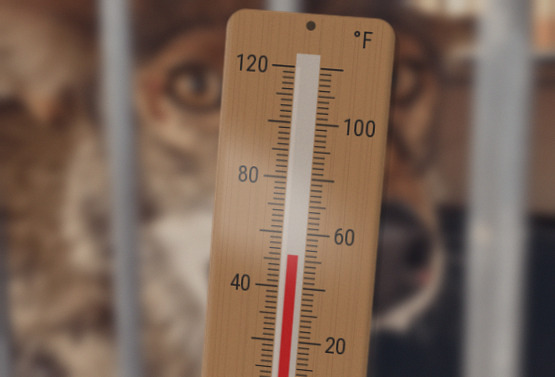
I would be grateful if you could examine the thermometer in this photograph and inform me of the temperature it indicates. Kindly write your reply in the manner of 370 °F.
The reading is 52 °F
